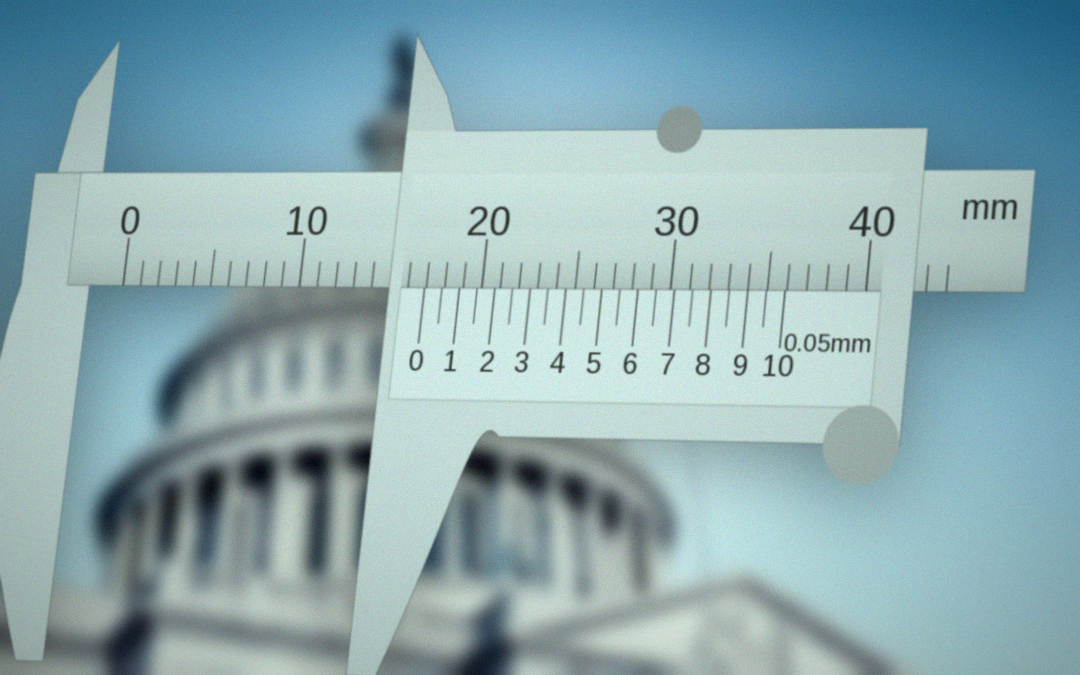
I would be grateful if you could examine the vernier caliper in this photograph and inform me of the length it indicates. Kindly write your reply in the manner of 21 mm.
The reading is 16.9 mm
